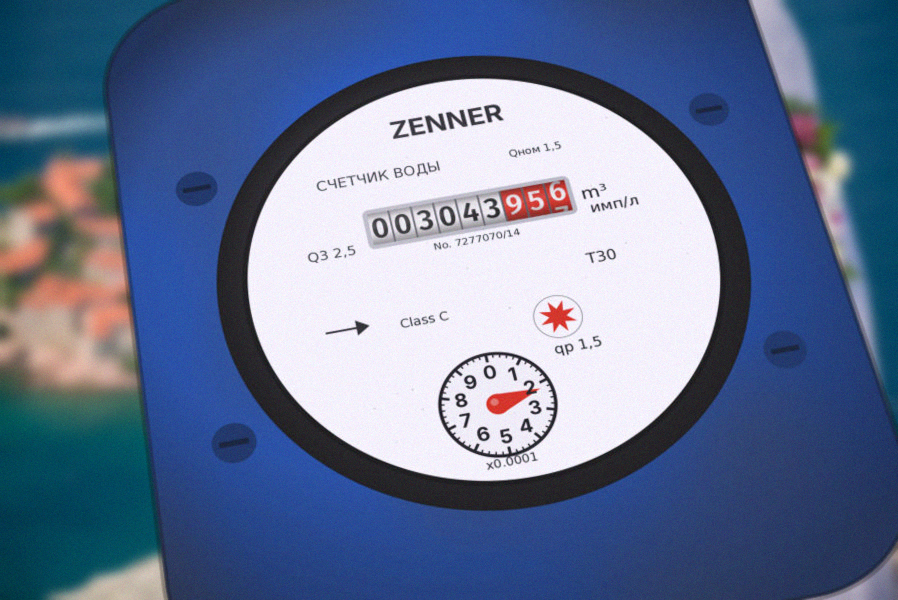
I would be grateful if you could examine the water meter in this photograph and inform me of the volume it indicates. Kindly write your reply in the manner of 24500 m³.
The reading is 3043.9562 m³
